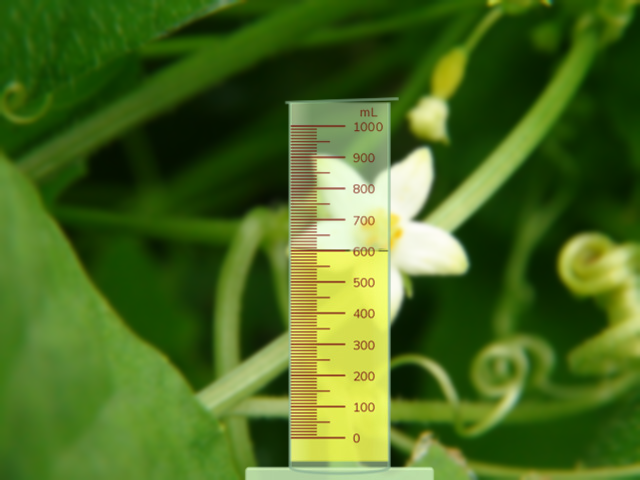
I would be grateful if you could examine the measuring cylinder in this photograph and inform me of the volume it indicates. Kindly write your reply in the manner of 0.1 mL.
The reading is 600 mL
